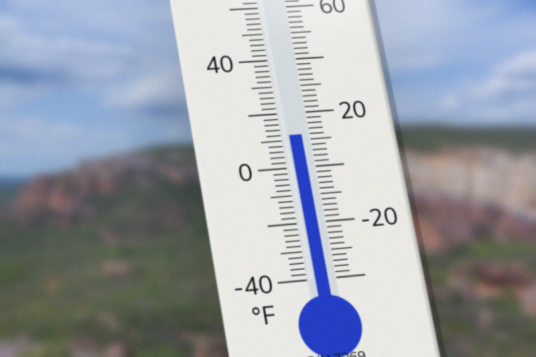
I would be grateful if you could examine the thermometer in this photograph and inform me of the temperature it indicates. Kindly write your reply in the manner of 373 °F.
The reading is 12 °F
